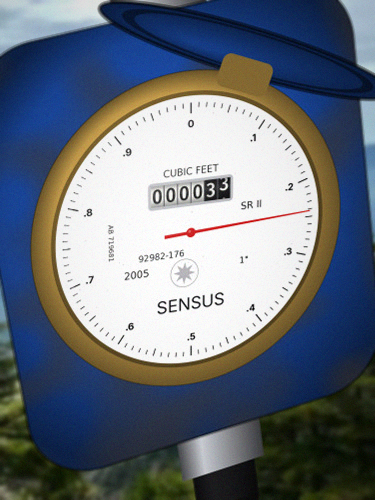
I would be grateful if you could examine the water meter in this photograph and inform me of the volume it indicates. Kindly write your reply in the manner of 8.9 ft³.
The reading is 33.24 ft³
